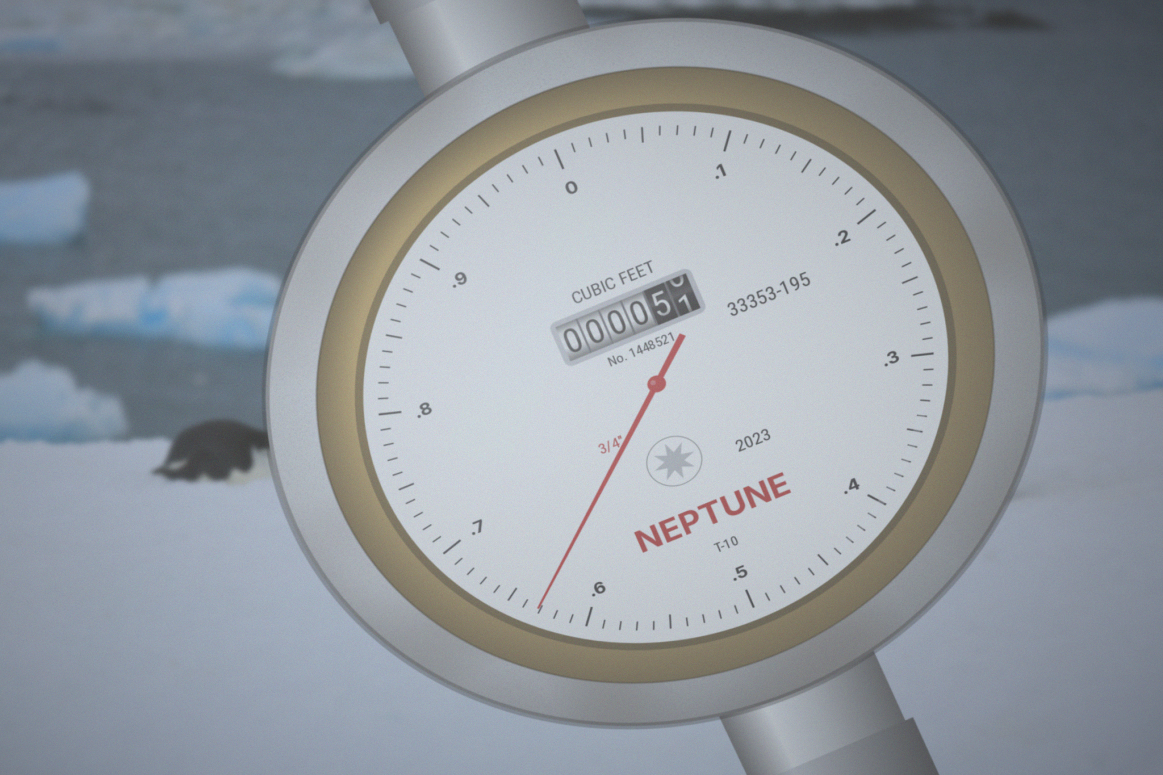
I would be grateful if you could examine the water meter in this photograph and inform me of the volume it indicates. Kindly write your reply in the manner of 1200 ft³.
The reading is 50.63 ft³
